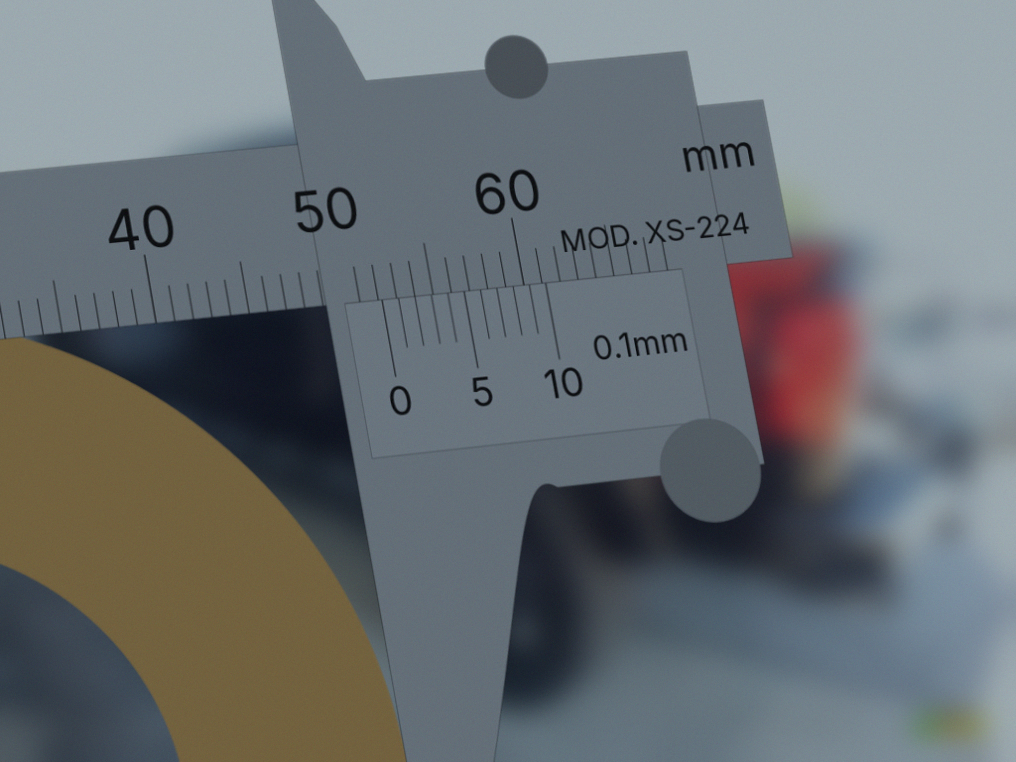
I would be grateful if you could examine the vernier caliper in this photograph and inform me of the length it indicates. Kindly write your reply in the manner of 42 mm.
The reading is 52.2 mm
